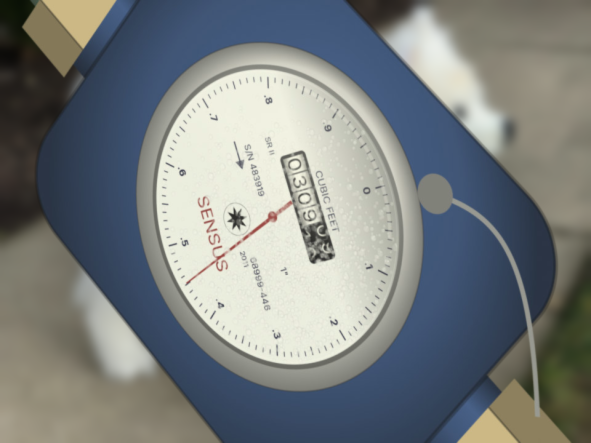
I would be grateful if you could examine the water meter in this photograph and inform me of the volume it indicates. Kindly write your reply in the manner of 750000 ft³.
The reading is 30909.45 ft³
